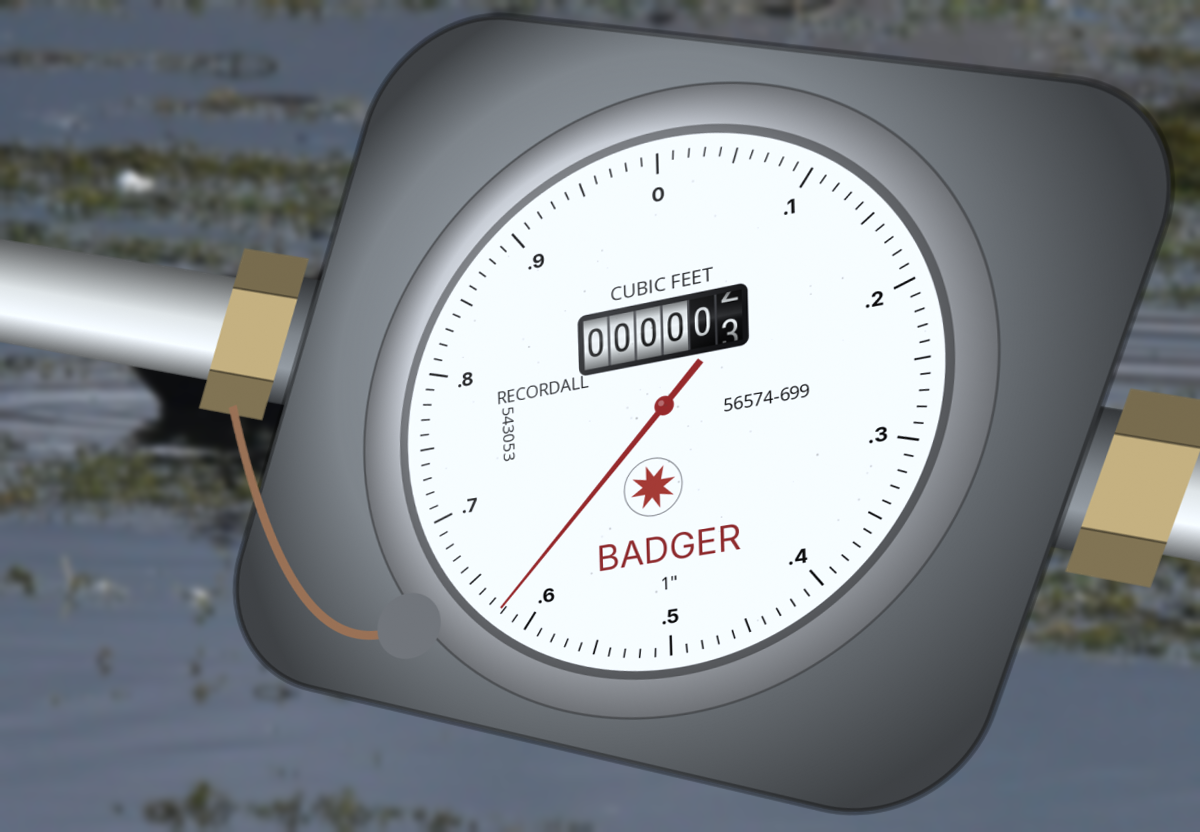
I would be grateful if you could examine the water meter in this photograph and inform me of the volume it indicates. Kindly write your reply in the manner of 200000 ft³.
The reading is 2.62 ft³
